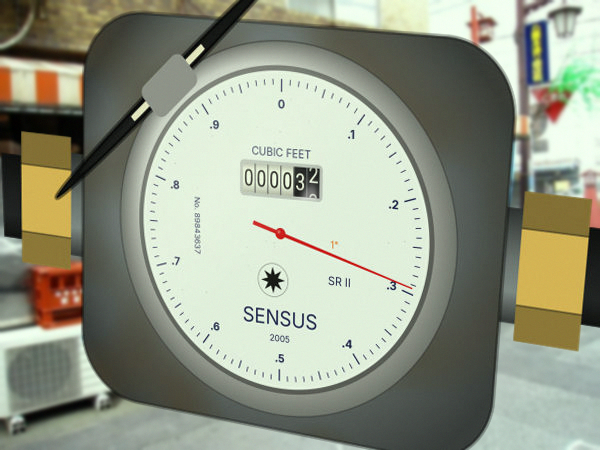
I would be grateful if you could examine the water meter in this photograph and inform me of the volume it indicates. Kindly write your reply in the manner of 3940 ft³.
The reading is 32.29 ft³
